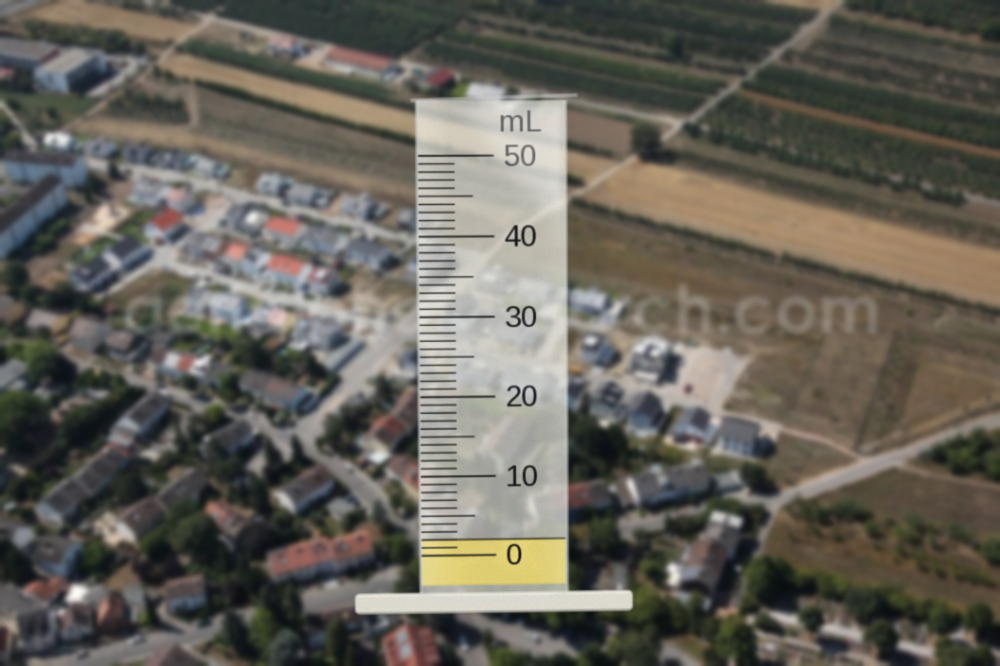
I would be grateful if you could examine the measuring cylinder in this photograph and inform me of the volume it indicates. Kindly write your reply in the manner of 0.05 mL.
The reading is 2 mL
